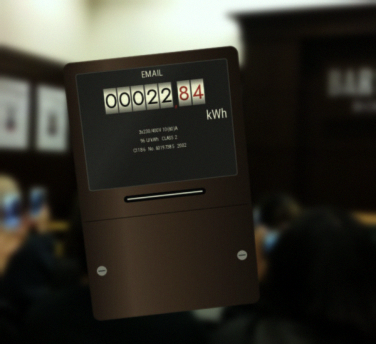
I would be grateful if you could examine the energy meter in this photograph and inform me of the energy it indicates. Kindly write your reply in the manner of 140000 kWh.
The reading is 22.84 kWh
